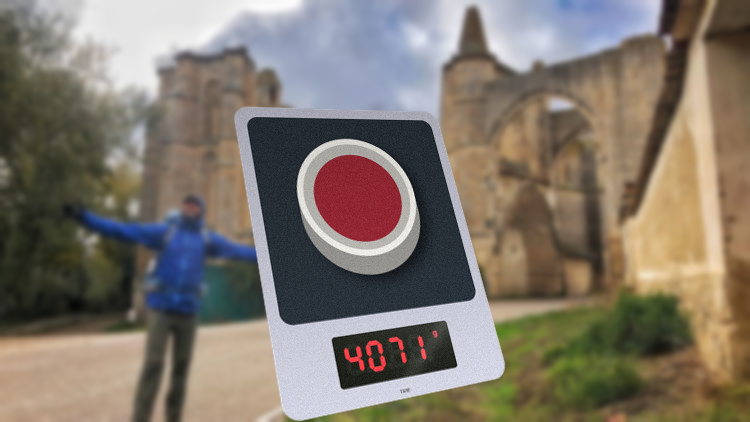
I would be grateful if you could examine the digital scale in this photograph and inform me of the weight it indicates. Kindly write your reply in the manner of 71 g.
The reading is 4071 g
